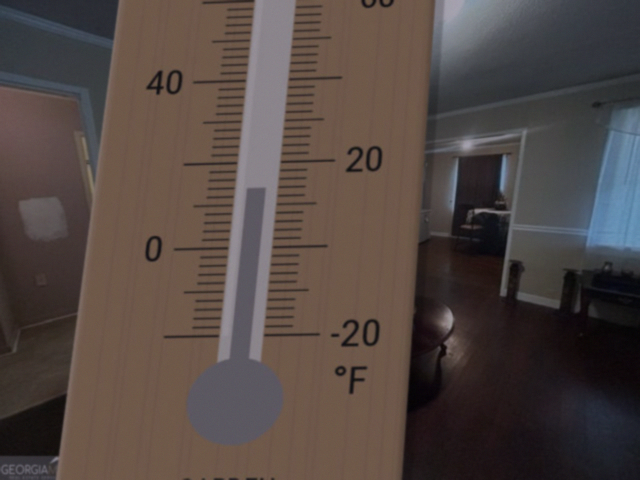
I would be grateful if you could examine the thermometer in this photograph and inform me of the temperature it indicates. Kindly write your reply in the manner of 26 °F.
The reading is 14 °F
